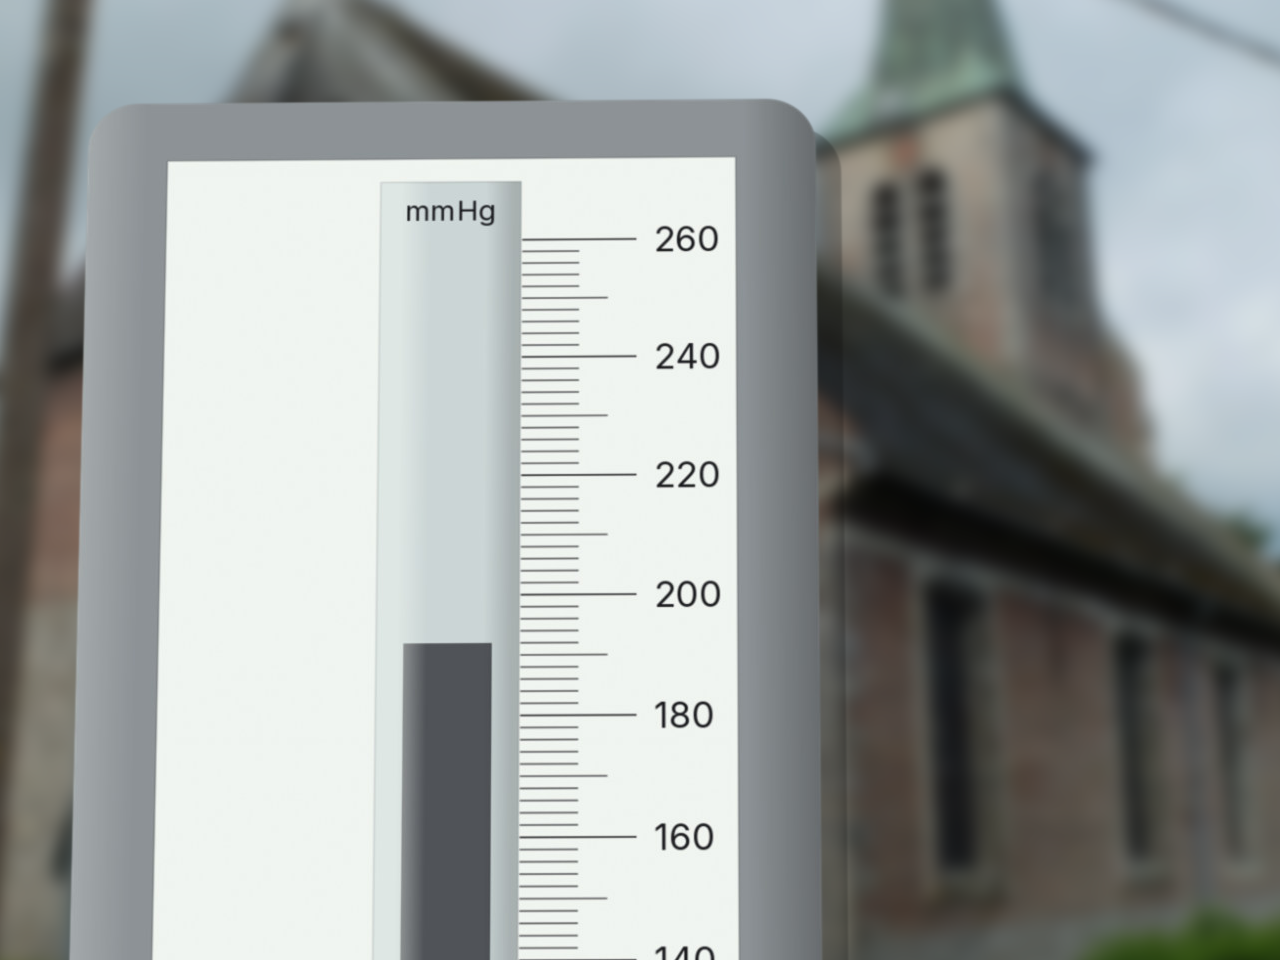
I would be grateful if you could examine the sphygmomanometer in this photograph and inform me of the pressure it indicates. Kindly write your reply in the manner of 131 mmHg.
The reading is 192 mmHg
